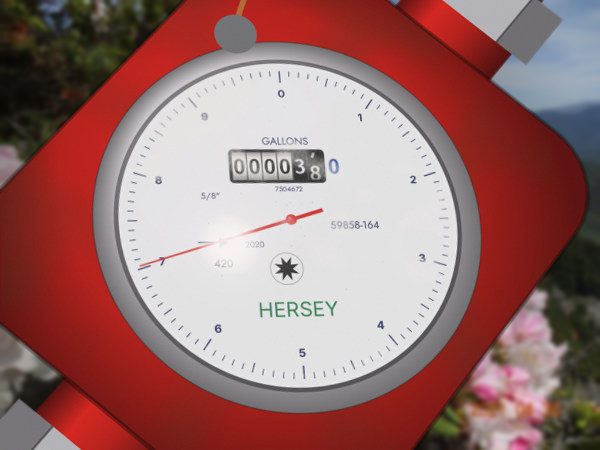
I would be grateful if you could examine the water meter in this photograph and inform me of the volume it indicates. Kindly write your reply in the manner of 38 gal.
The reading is 377.0 gal
